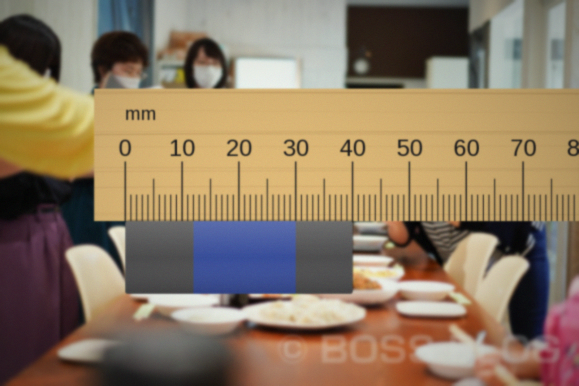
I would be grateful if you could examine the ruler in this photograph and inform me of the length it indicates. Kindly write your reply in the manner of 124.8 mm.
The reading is 40 mm
